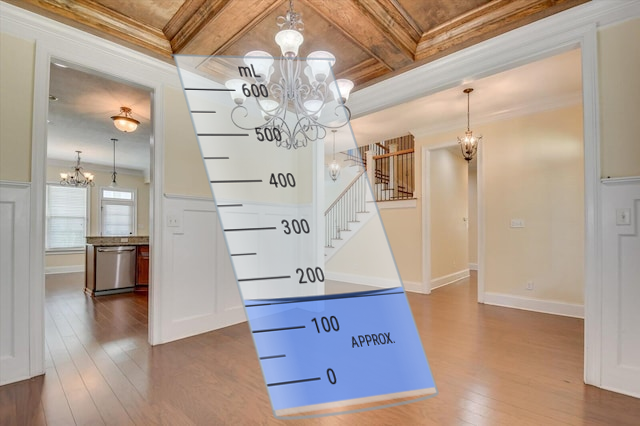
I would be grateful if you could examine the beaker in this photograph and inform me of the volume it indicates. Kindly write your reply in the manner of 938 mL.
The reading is 150 mL
